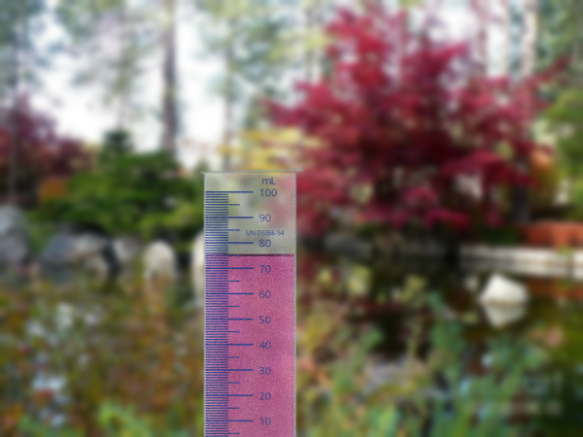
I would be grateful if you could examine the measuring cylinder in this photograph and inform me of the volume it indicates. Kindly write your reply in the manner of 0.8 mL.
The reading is 75 mL
